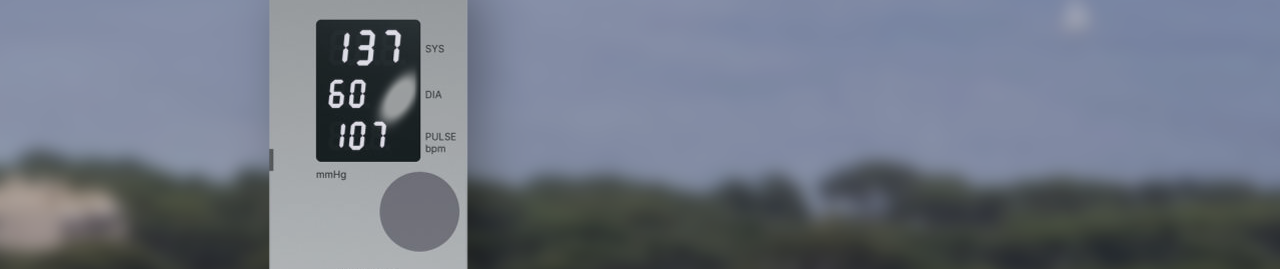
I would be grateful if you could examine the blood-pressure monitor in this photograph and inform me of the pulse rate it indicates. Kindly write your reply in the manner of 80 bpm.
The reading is 107 bpm
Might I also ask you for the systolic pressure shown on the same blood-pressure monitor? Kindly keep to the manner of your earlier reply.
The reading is 137 mmHg
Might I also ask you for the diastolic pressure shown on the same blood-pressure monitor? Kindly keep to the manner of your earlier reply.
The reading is 60 mmHg
